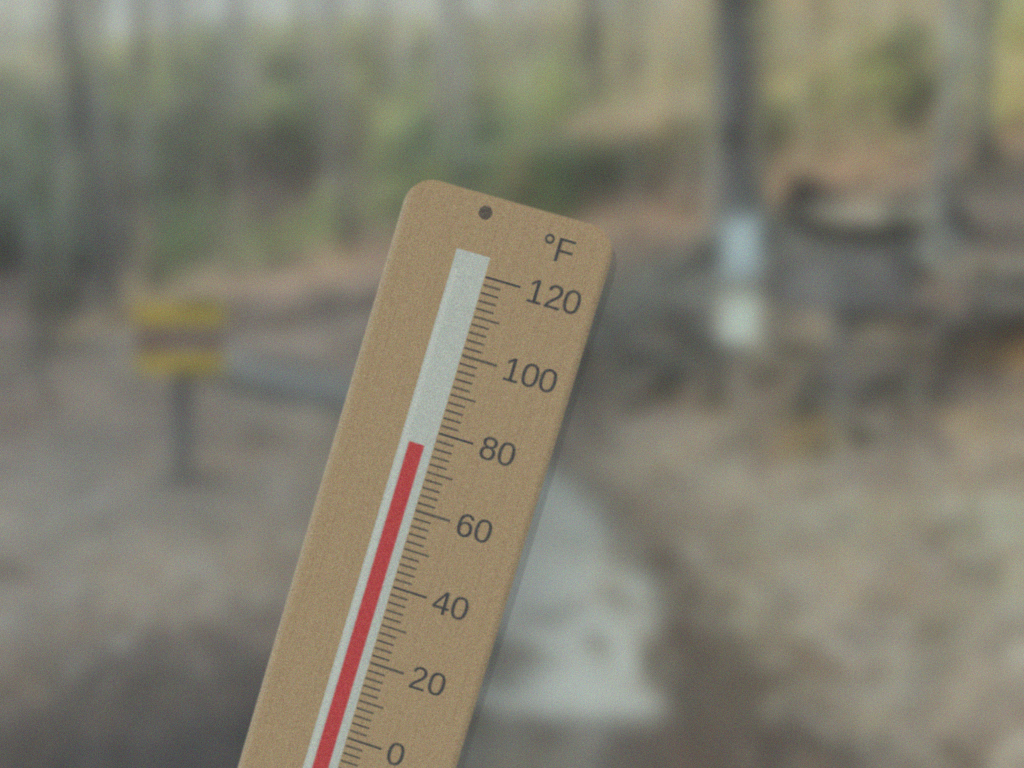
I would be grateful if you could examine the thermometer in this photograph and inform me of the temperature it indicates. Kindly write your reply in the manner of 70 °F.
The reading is 76 °F
